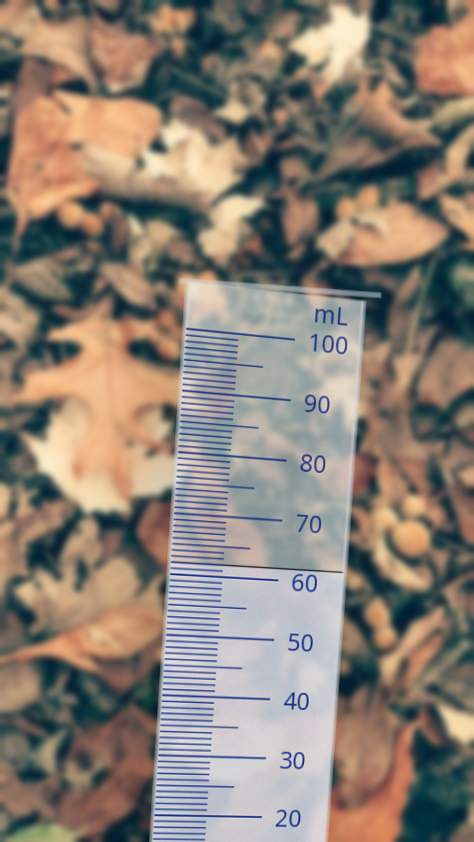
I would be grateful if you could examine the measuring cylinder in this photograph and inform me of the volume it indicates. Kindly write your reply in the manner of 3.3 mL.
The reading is 62 mL
